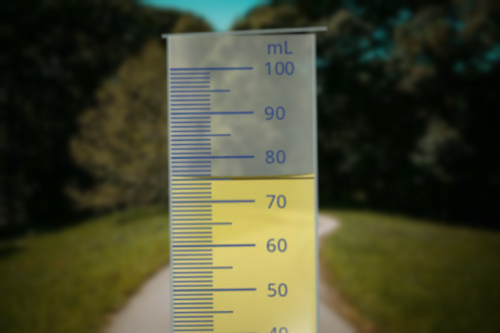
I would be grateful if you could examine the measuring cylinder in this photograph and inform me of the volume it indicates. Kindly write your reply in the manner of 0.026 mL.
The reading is 75 mL
